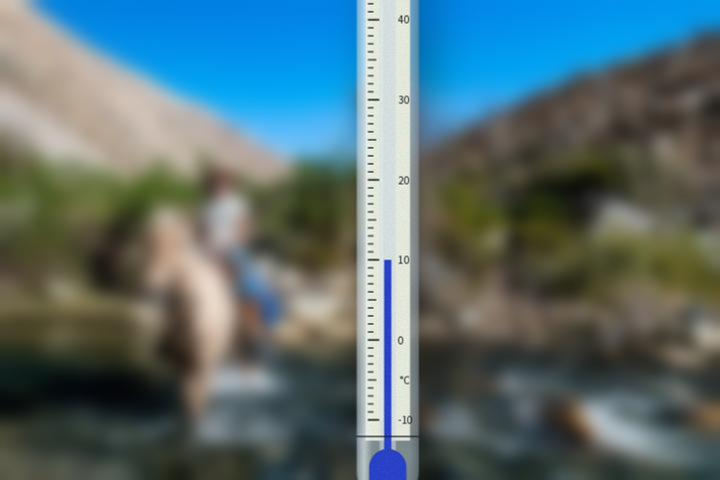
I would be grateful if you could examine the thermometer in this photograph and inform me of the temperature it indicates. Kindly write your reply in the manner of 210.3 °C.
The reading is 10 °C
